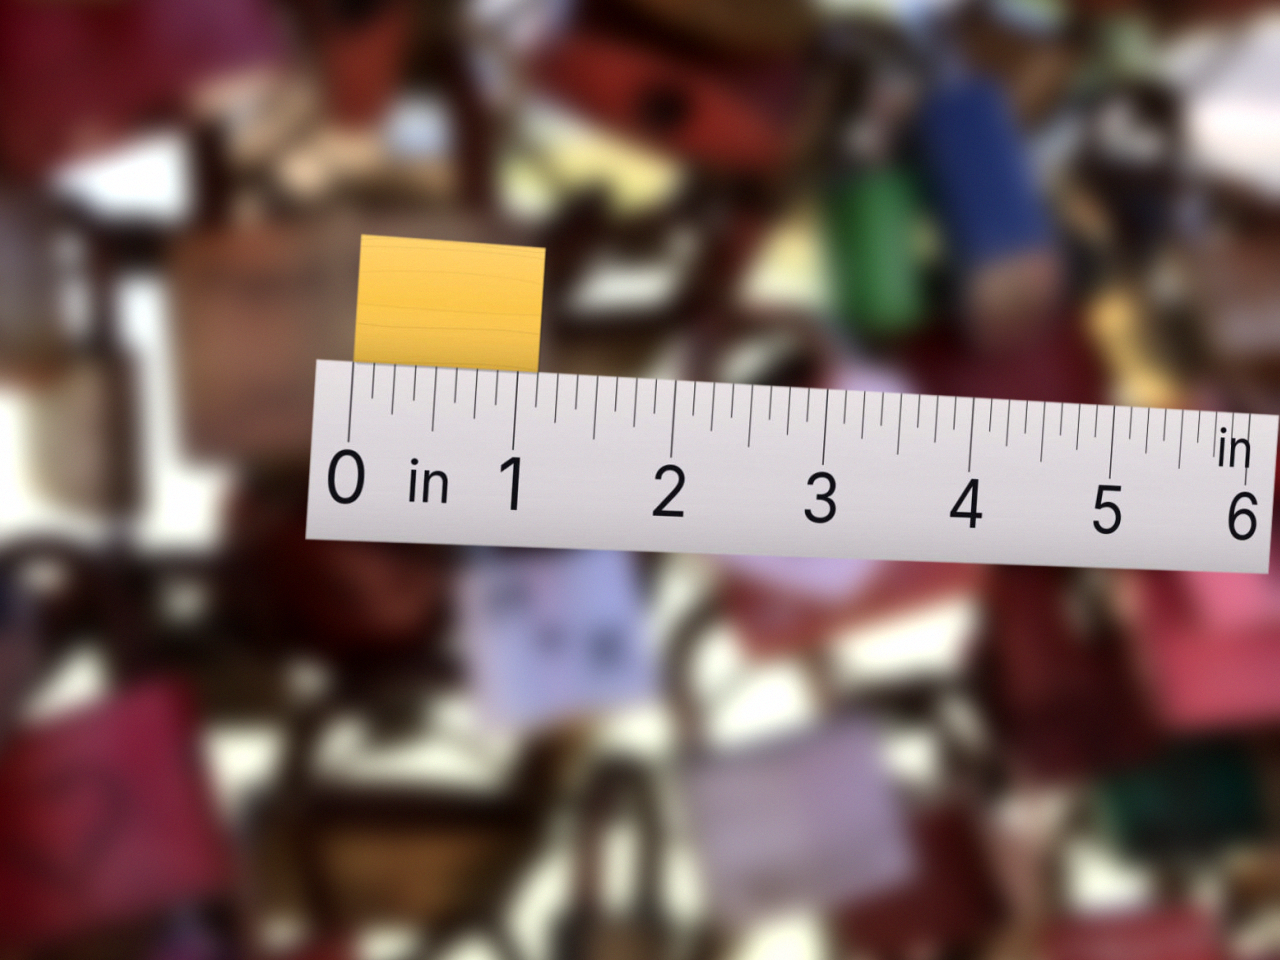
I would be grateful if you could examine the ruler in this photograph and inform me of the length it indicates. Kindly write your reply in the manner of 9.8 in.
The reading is 1.125 in
